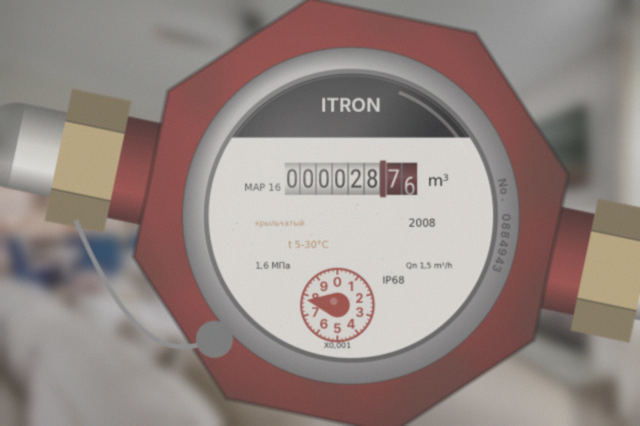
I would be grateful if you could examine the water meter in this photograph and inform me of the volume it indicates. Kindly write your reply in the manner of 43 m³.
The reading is 28.757 m³
